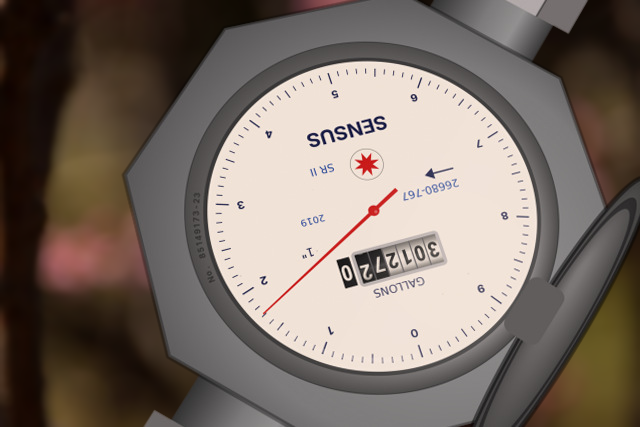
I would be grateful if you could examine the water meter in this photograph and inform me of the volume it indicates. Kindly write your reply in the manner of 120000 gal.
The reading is 3012721.7 gal
